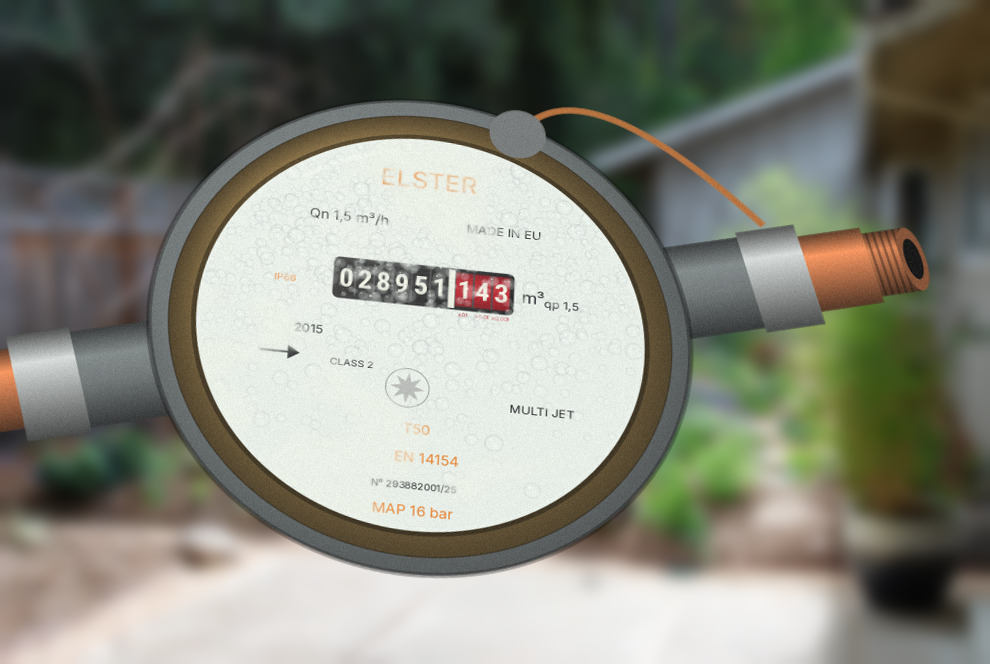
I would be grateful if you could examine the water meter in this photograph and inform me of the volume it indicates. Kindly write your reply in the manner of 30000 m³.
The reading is 28951.143 m³
